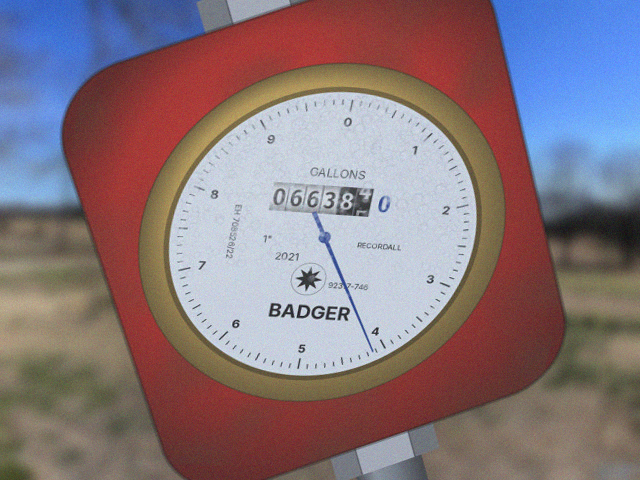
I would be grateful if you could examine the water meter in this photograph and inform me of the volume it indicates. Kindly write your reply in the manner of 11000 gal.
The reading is 663844.1 gal
